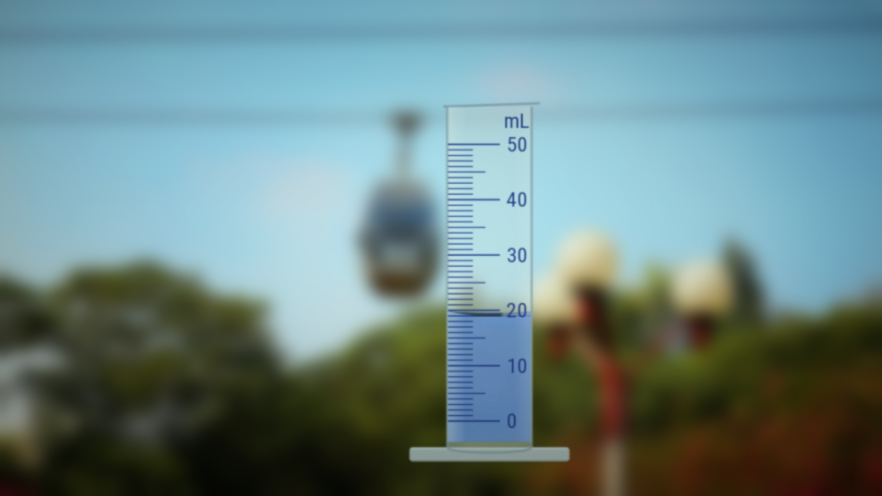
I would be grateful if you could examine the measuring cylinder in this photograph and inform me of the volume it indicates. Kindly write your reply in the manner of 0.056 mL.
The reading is 19 mL
